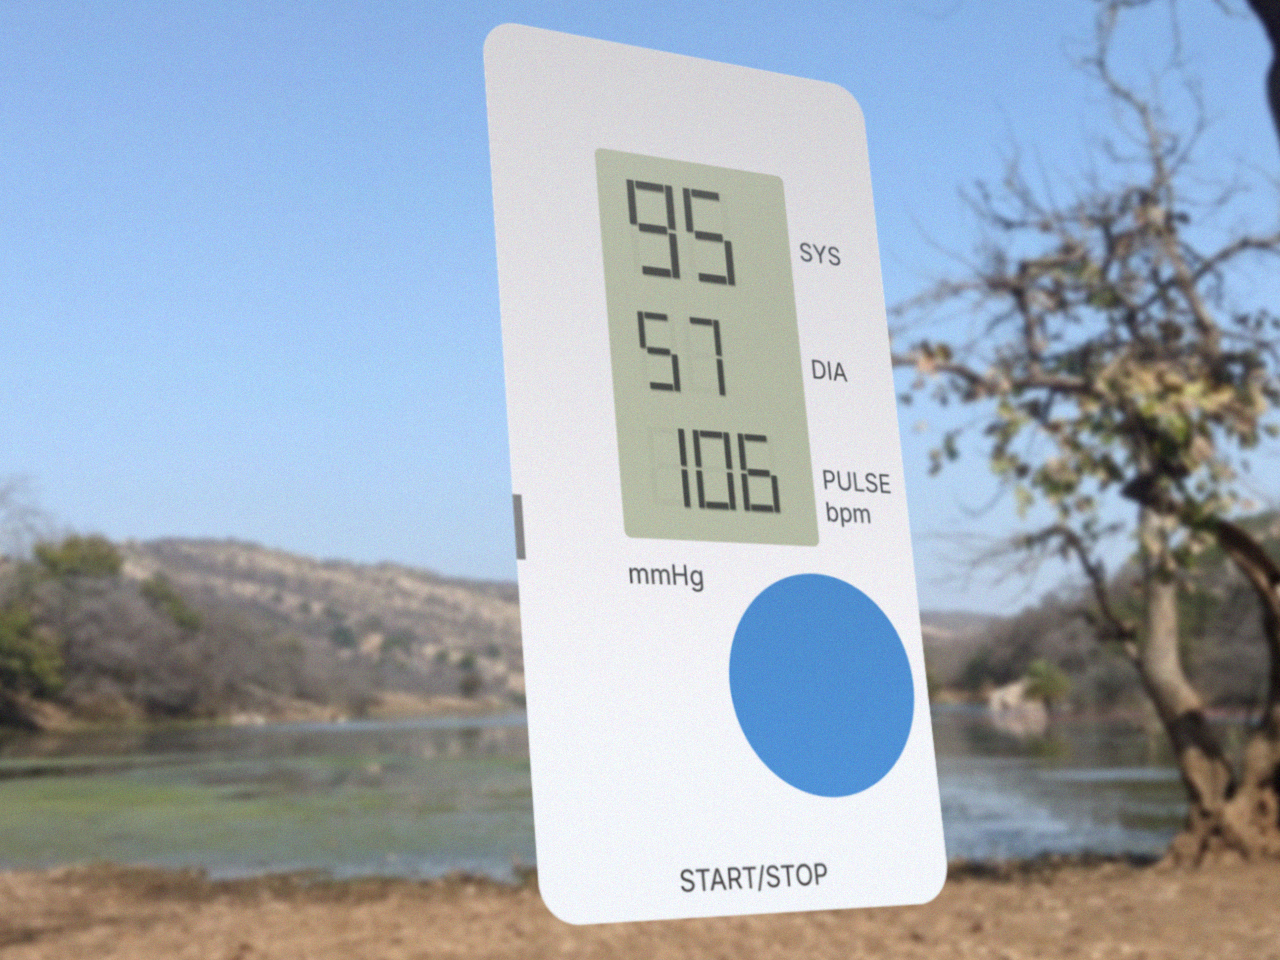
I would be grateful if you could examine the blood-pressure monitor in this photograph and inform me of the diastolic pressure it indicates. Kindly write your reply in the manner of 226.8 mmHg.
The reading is 57 mmHg
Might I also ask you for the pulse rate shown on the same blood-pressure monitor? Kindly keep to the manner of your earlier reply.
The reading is 106 bpm
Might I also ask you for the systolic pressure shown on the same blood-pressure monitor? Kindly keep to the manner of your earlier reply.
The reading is 95 mmHg
